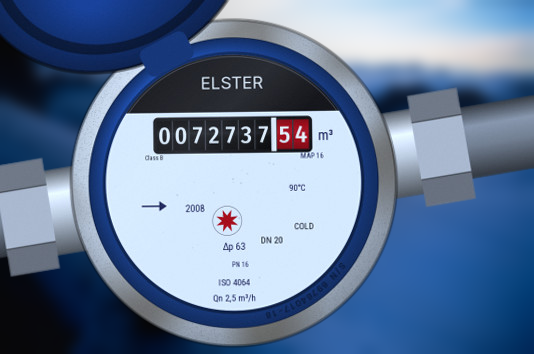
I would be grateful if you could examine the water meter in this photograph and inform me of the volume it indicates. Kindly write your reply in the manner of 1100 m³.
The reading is 72737.54 m³
